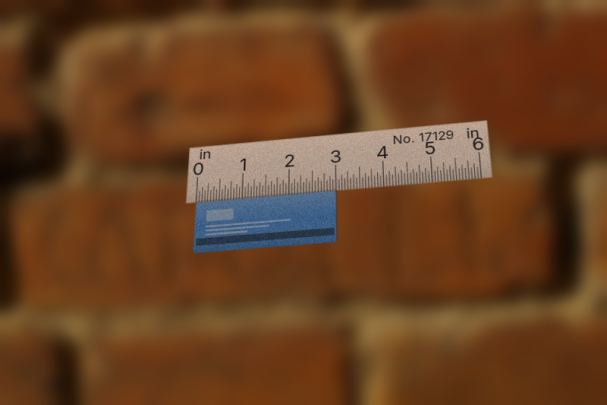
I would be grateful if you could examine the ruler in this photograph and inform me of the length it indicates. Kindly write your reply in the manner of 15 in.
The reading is 3 in
